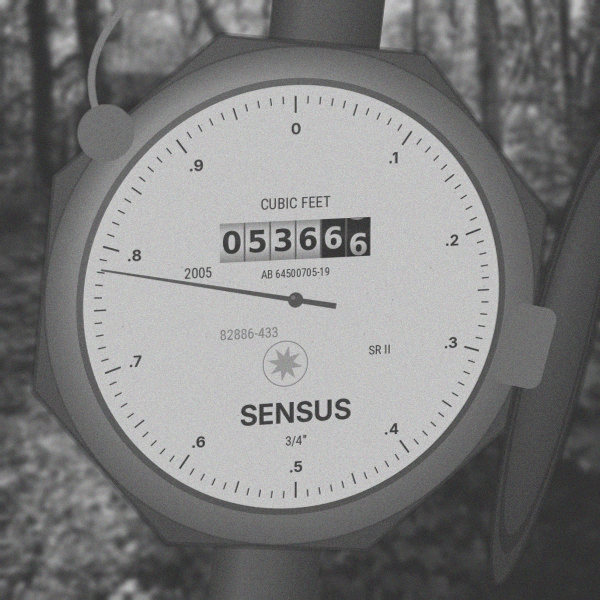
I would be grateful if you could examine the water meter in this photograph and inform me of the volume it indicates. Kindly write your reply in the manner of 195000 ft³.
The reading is 53665.78 ft³
